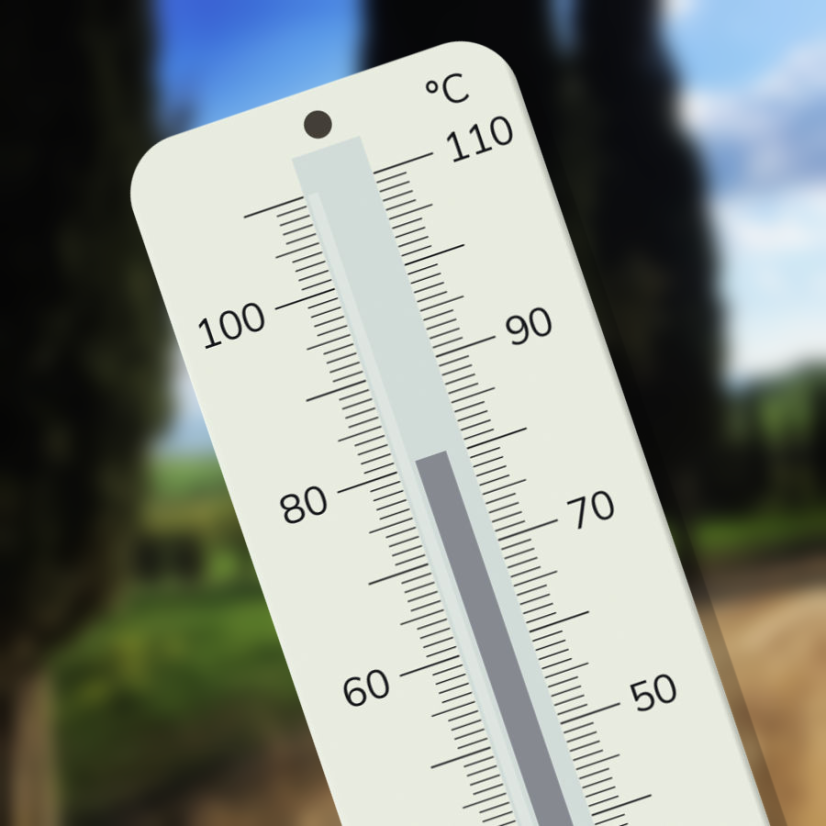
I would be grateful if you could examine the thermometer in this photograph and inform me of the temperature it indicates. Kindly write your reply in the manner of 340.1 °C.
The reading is 80.5 °C
